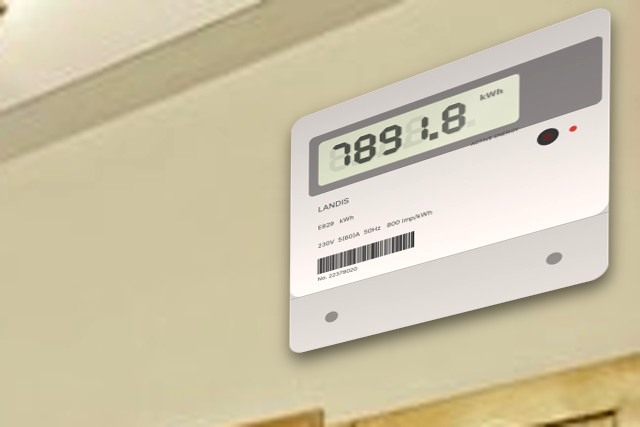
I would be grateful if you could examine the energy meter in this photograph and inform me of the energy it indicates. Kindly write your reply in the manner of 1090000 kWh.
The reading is 7891.8 kWh
